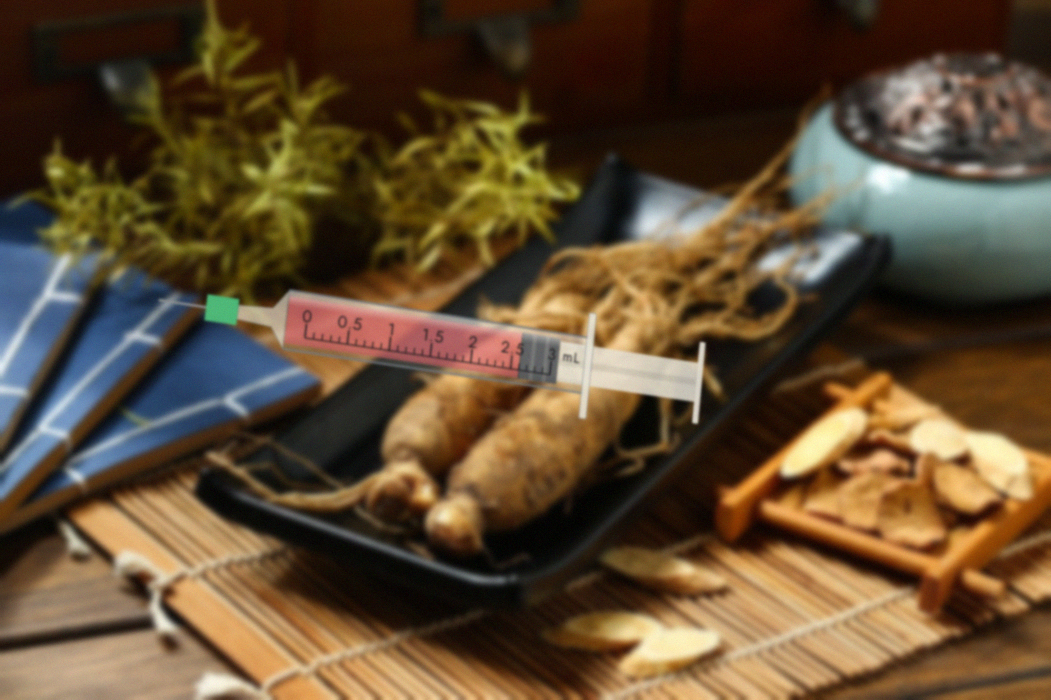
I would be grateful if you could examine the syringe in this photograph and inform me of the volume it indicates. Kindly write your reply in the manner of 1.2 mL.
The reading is 2.6 mL
